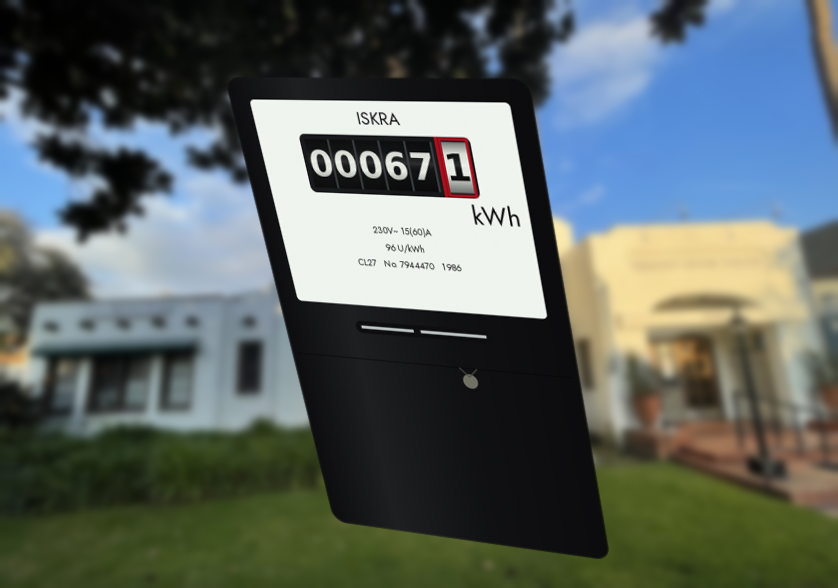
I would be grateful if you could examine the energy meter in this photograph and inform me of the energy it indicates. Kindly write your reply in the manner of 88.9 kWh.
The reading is 67.1 kWh
